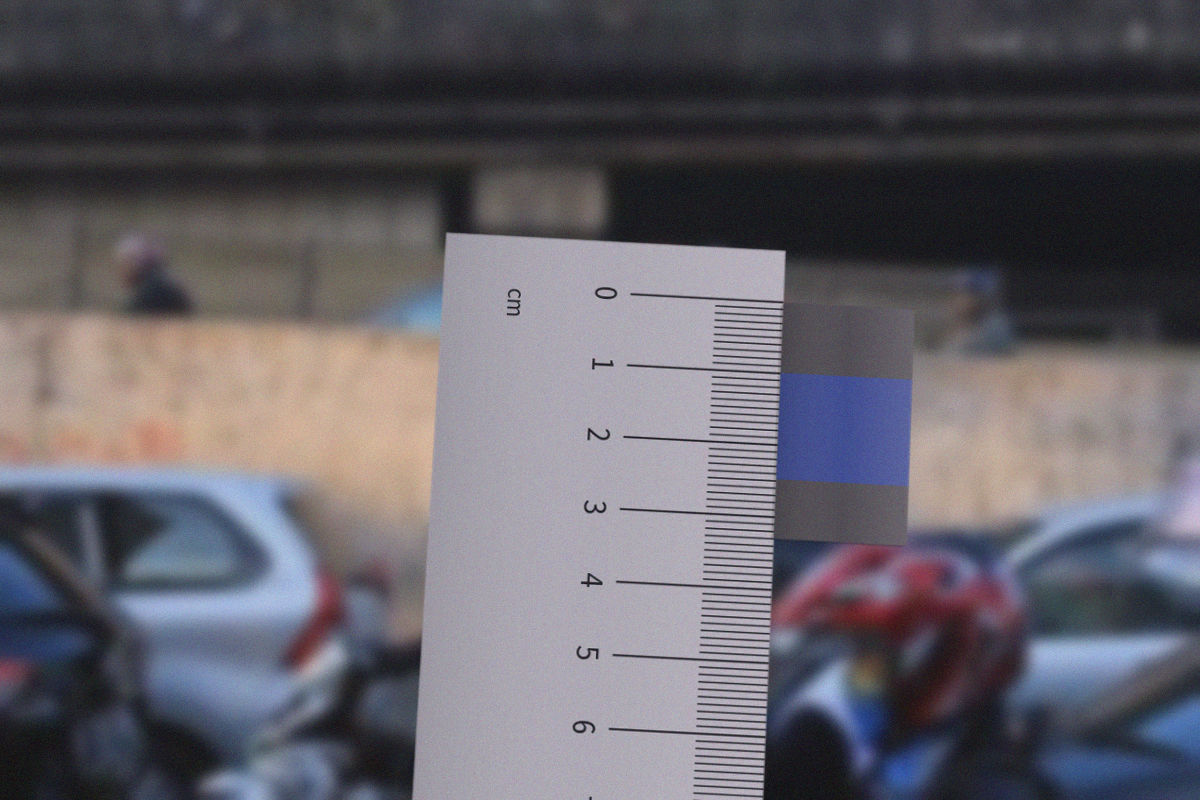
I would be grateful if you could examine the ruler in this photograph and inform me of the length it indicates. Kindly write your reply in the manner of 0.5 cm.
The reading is 3.3 cm
